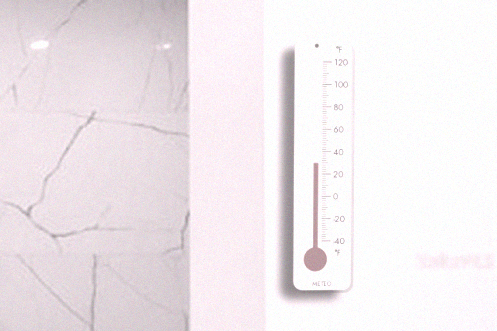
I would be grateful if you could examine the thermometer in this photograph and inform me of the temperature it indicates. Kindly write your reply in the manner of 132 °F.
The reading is 30 °F
